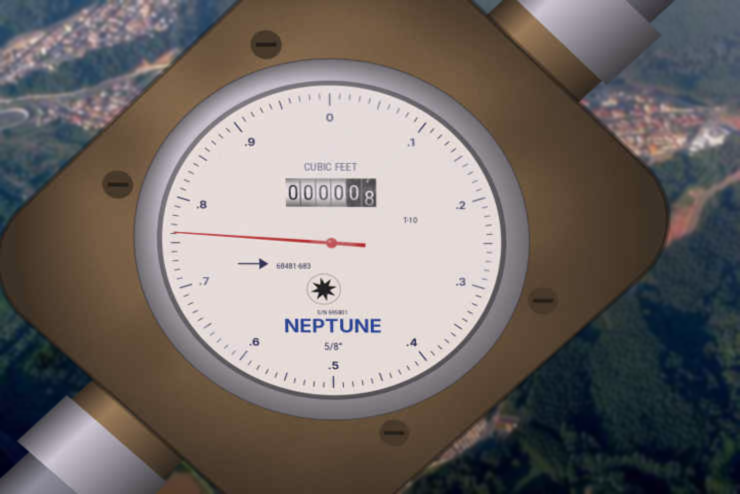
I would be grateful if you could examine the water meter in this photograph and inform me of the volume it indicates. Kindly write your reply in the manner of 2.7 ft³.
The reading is 7.76 ft³
